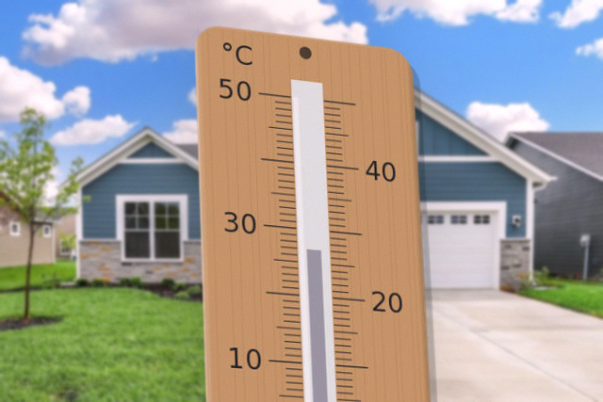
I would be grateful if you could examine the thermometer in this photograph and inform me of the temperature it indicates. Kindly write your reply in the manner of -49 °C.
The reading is 27 °C
